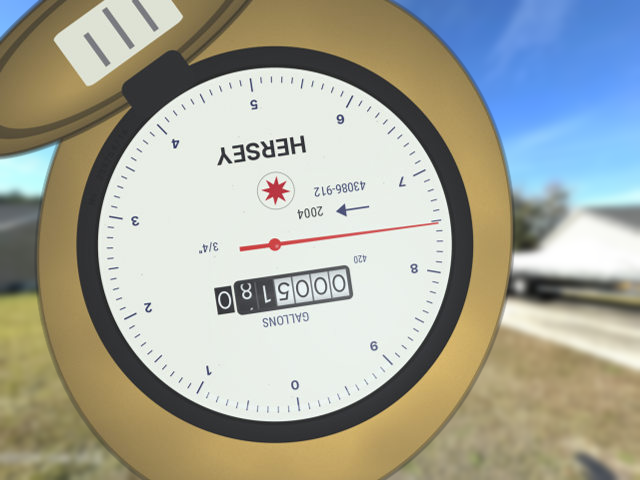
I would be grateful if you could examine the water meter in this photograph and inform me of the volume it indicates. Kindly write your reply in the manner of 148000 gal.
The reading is 5177.5 gal
